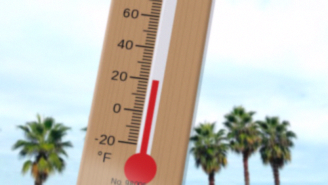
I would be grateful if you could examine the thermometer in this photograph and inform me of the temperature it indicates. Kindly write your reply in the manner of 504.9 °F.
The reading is 20 °F
